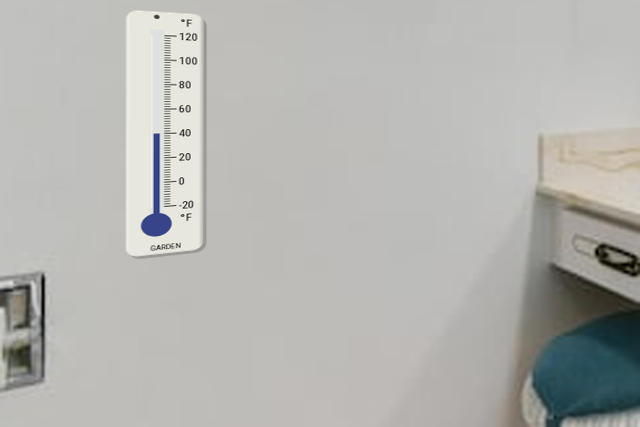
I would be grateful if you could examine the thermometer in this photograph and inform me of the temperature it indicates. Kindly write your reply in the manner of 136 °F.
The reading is 40 °F
